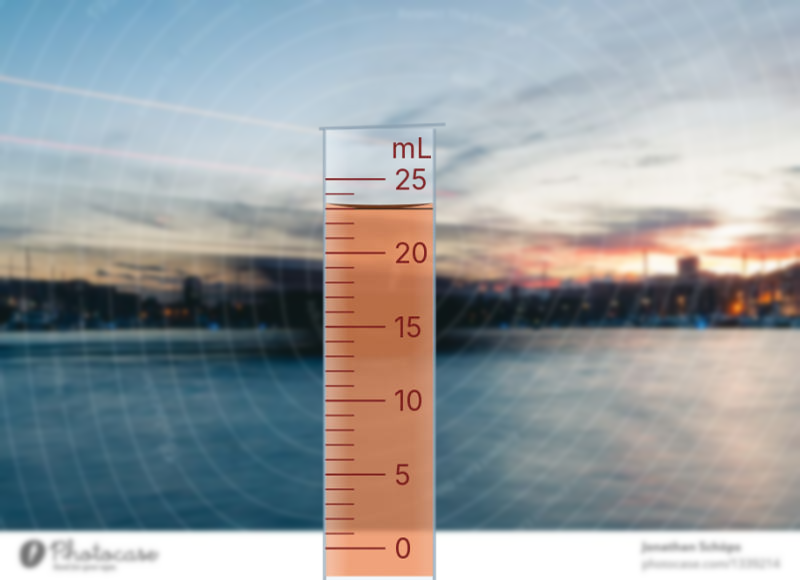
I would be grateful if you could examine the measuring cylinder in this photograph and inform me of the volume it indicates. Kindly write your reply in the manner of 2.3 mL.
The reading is 23 mL
